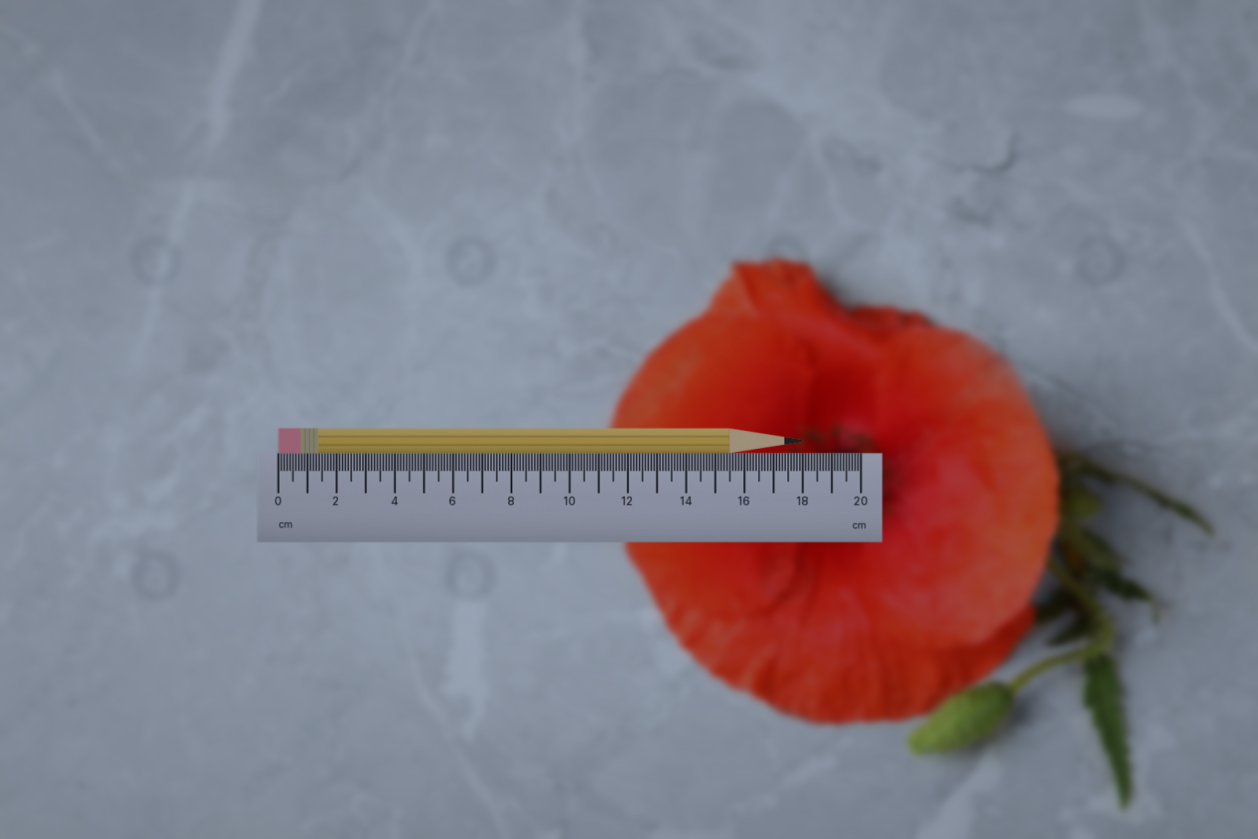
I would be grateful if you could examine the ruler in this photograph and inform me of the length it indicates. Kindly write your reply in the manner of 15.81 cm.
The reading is 18 cm
